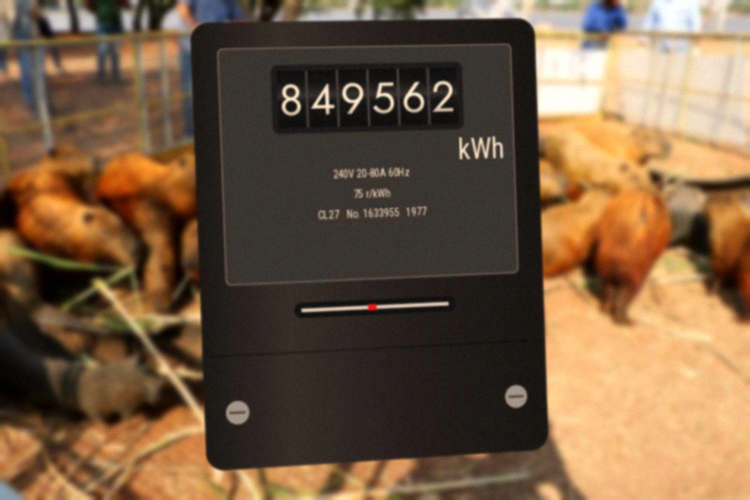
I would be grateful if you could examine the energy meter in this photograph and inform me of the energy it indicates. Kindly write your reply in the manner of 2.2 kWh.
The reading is 849562 kWh
